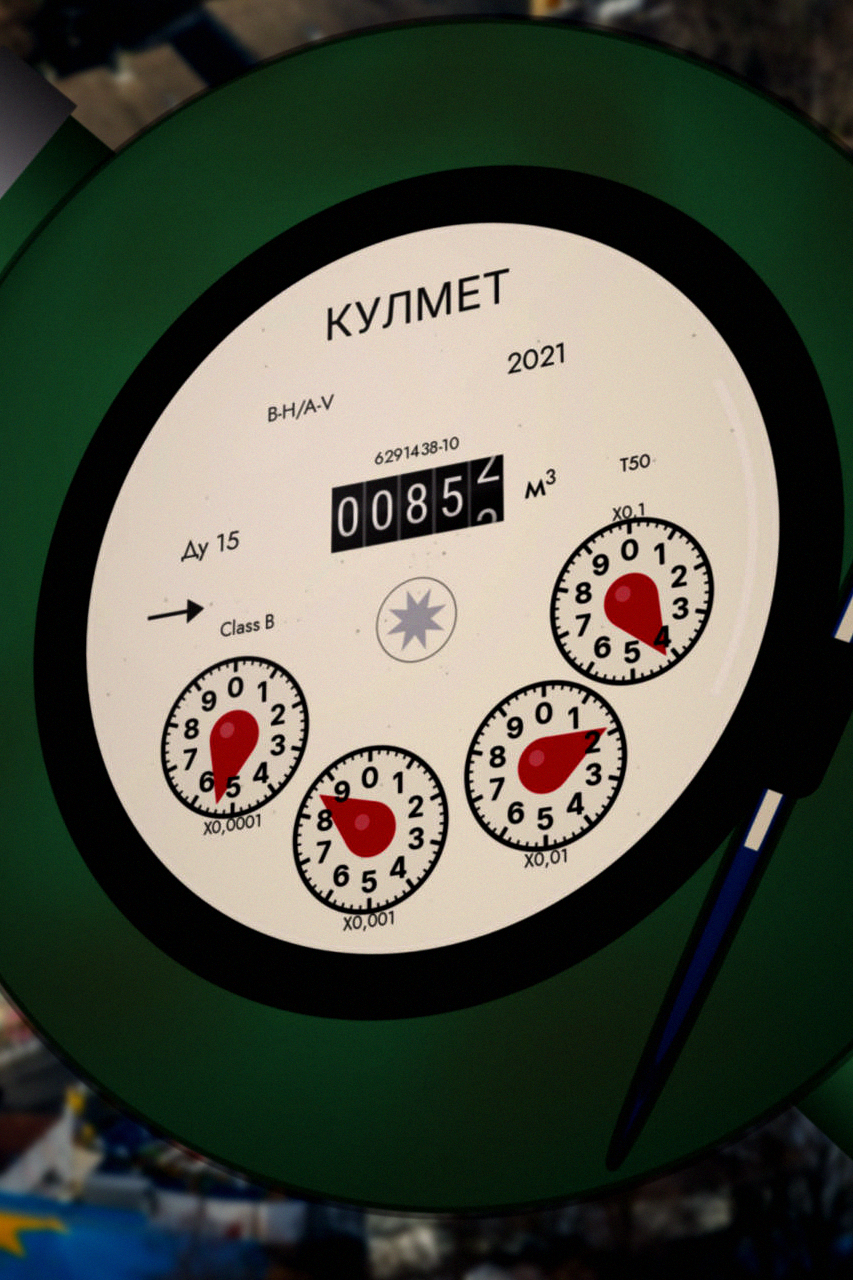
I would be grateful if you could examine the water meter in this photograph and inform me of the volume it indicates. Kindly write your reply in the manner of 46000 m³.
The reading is 852.4185 m³
